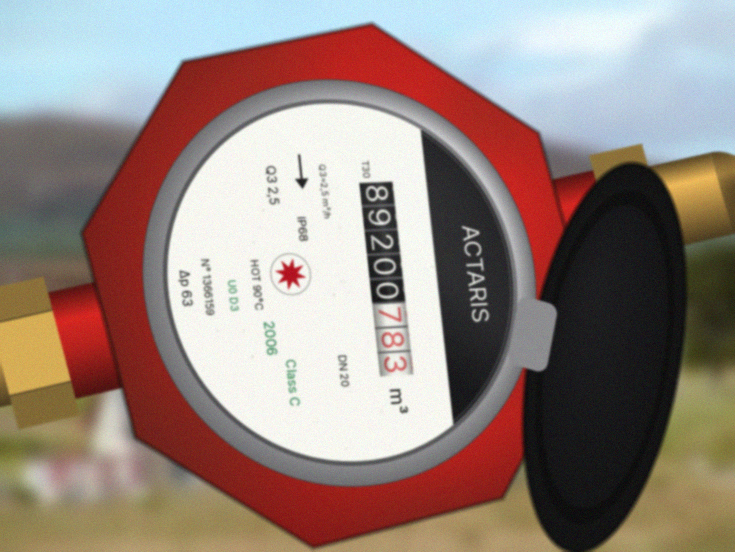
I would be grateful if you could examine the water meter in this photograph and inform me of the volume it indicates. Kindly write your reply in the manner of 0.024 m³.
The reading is 89200.783 m³
